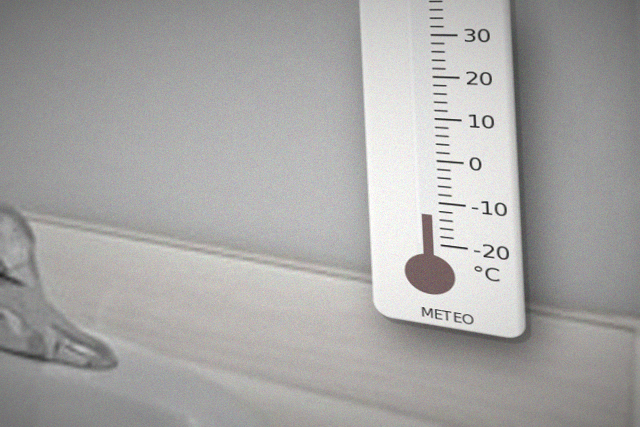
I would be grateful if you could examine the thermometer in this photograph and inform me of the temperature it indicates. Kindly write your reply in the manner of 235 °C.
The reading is -13 °C
